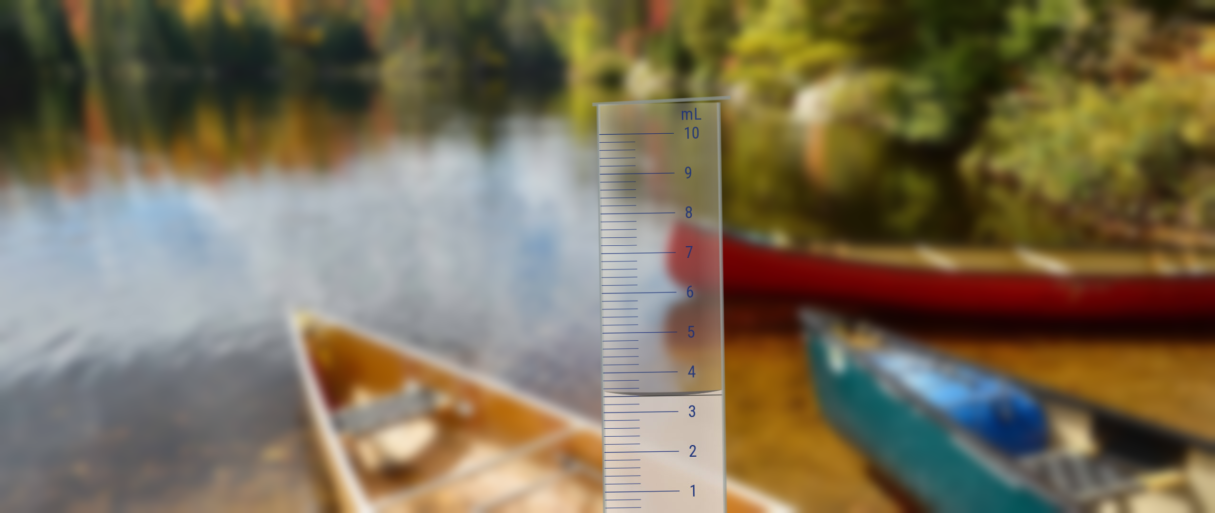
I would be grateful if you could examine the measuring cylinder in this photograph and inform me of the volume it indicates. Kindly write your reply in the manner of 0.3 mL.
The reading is 3.4 mL
